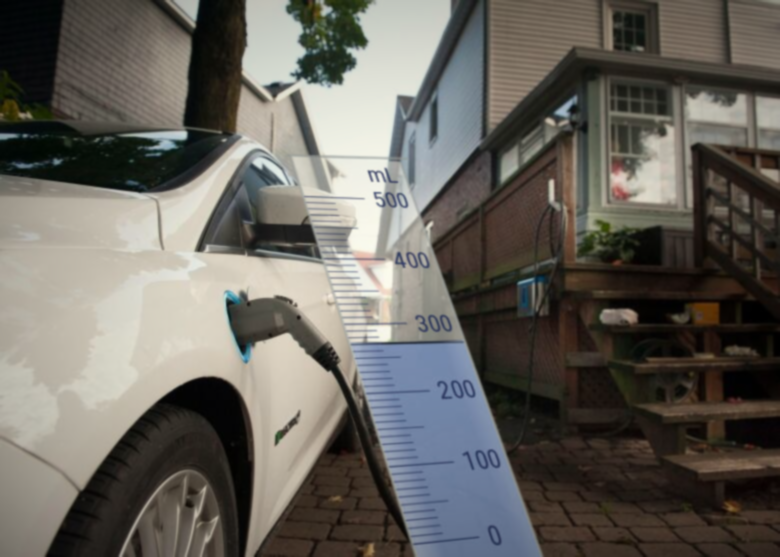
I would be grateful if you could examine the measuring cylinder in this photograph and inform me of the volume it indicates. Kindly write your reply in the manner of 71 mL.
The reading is 270 mL
